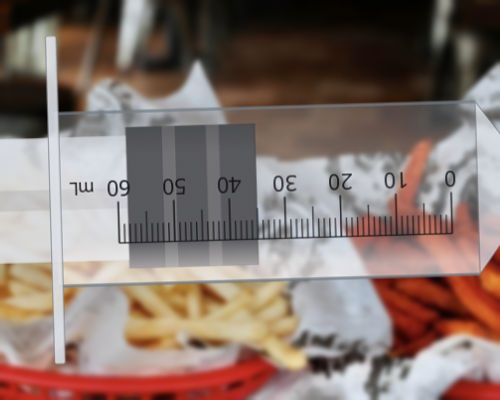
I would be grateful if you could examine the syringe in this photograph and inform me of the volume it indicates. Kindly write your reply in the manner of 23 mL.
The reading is 35 mL
